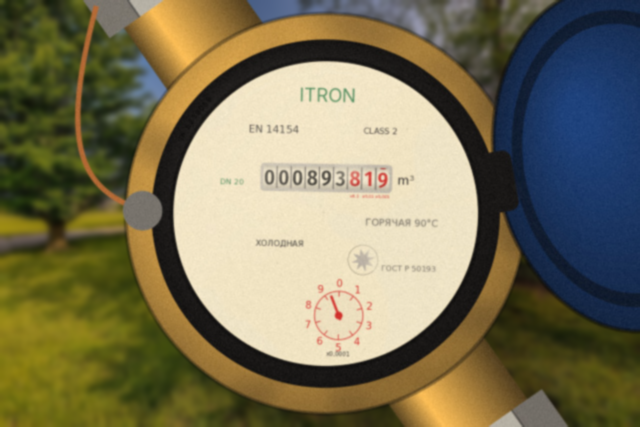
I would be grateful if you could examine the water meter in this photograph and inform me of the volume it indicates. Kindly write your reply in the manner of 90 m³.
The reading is 893.8189 m³
